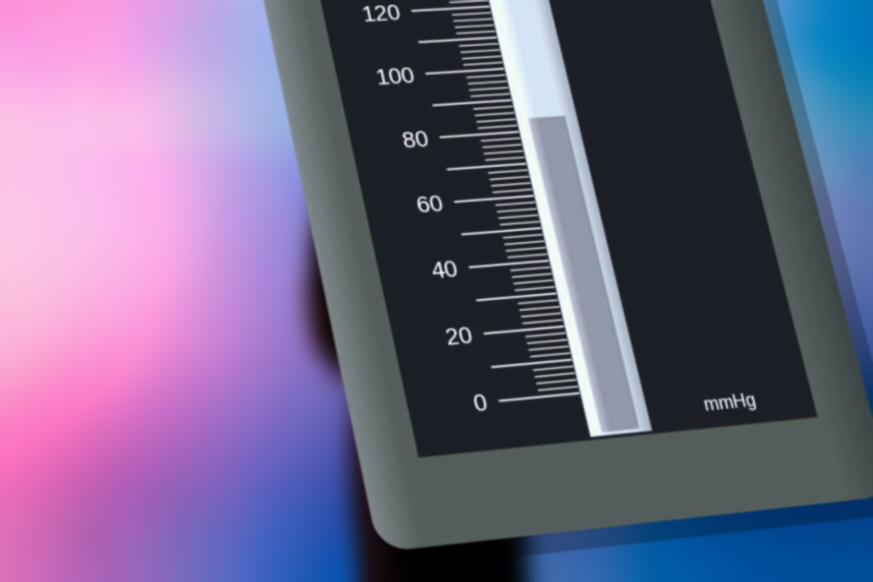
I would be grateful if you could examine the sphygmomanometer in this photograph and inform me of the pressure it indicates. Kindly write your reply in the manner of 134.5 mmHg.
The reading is 84 mmHg
